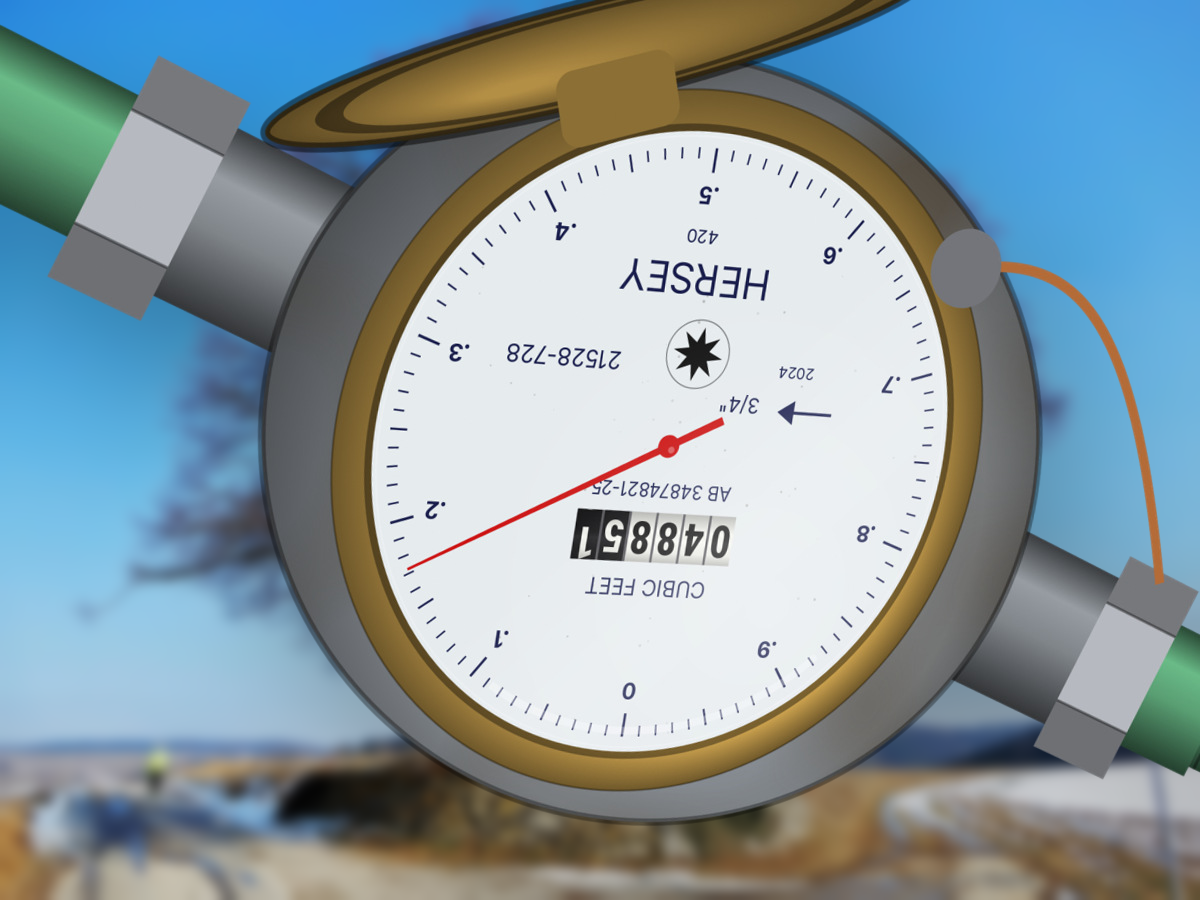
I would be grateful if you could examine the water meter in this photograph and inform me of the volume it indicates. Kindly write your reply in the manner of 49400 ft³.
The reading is 48851.17 ft³
